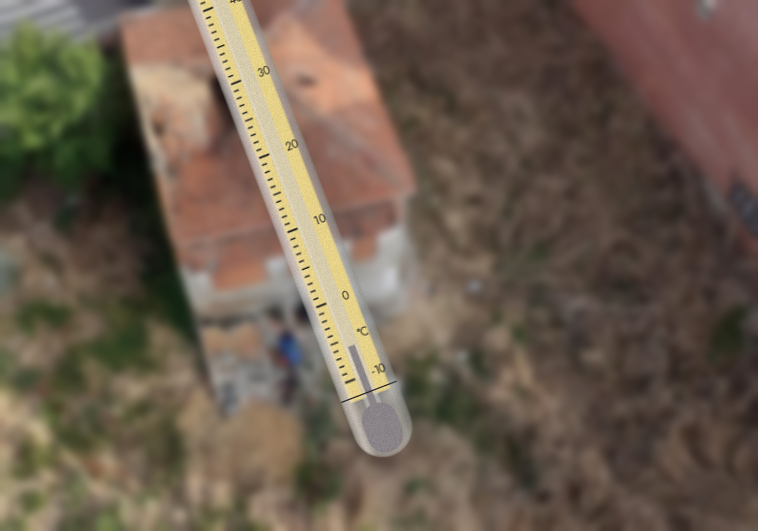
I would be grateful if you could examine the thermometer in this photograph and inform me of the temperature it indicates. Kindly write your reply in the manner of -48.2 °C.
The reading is -6 °C
